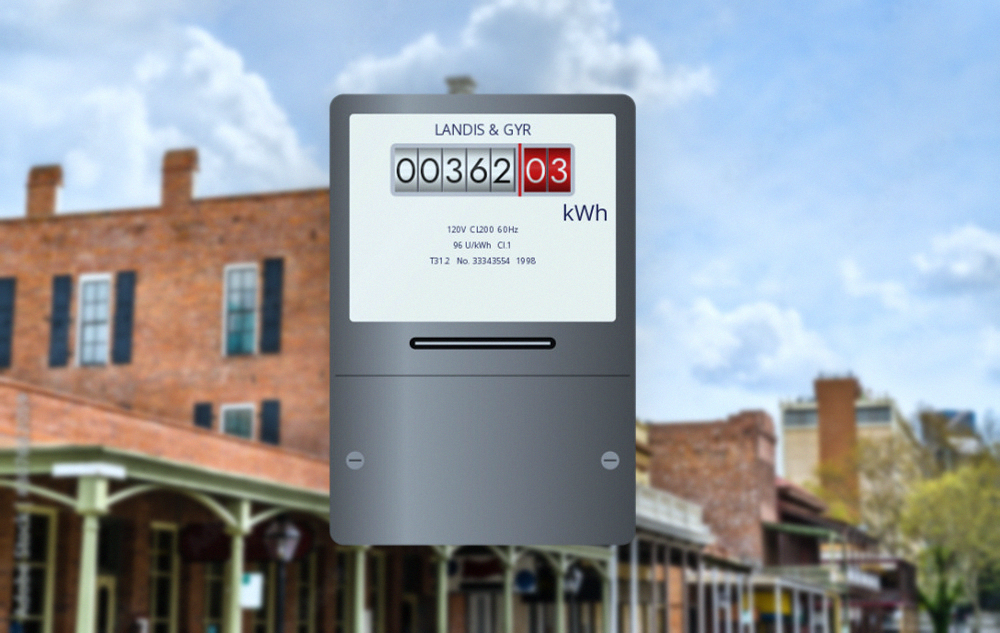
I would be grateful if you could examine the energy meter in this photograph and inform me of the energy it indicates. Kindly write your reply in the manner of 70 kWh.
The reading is 362.03 kWh
